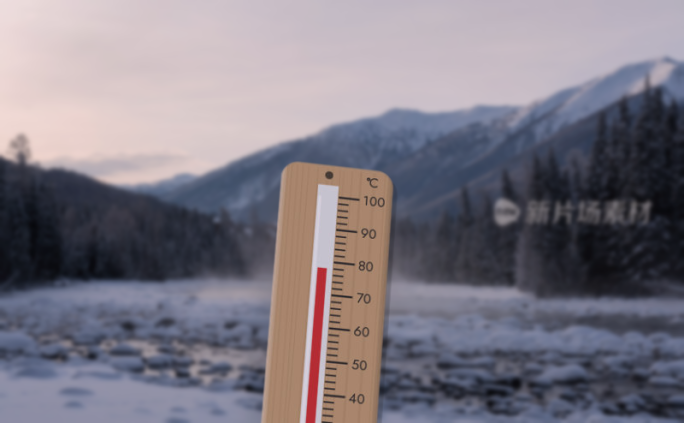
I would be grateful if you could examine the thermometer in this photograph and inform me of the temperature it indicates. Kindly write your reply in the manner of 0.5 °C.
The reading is 78 °C
